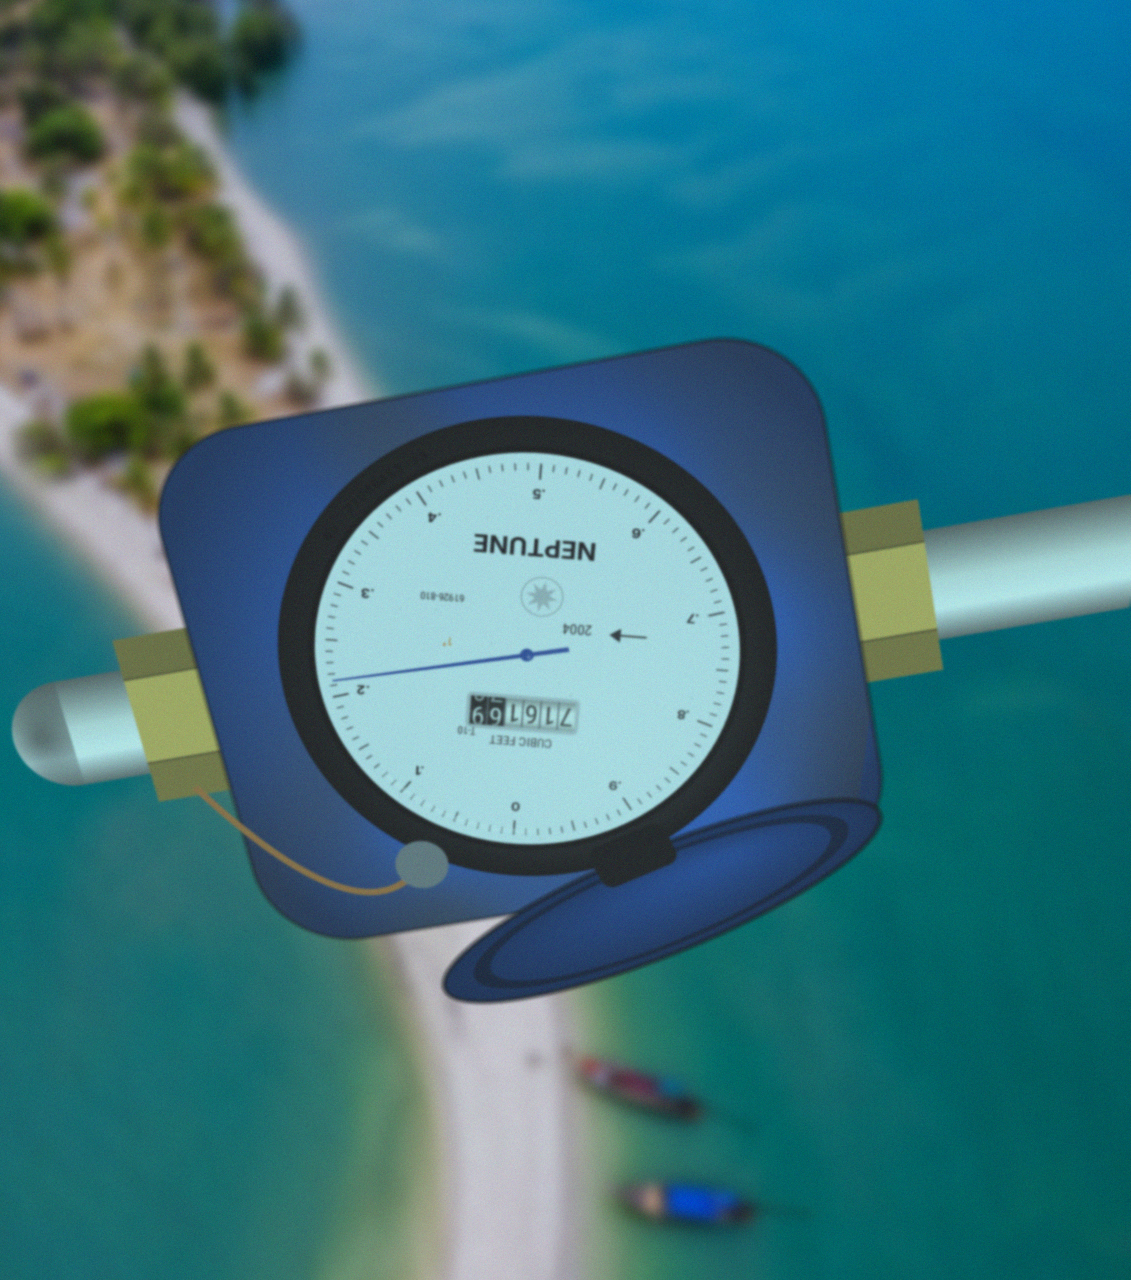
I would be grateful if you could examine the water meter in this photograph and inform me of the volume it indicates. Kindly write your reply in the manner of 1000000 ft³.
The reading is 716169.21 ft³
